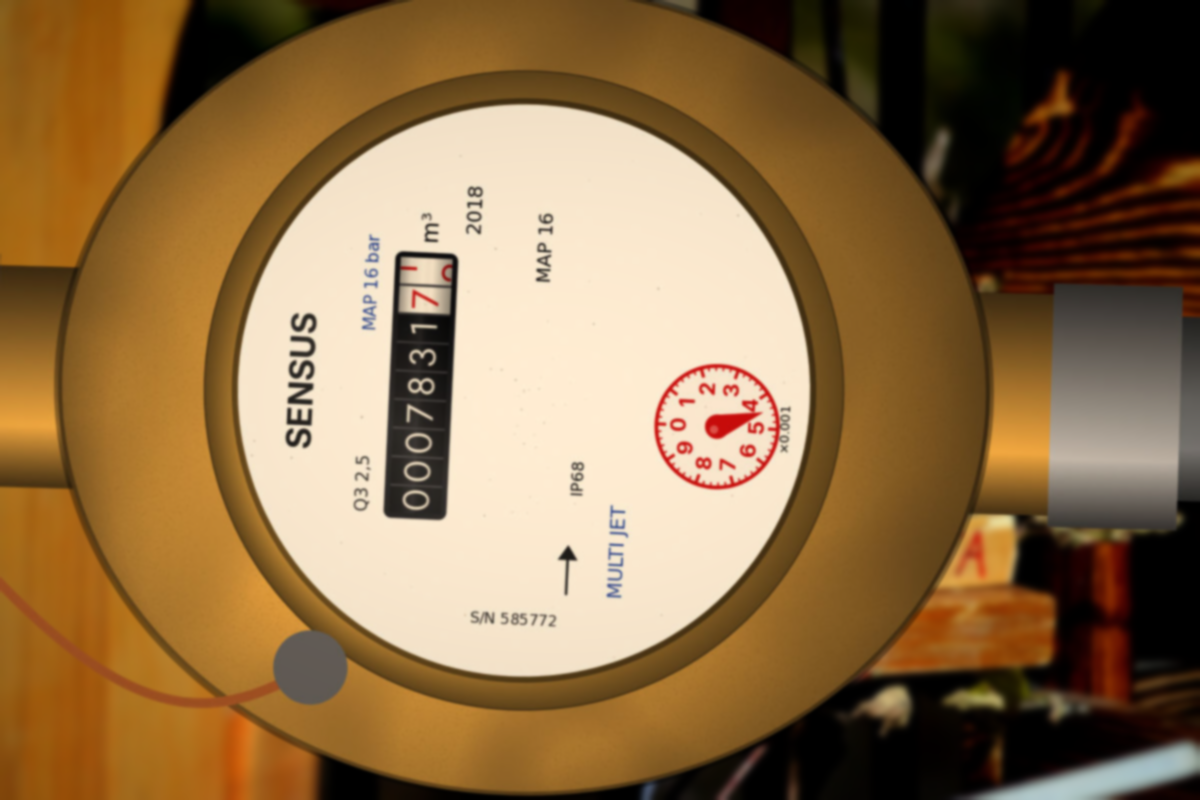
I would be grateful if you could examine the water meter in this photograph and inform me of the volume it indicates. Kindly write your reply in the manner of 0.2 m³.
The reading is 7831.714 m³
